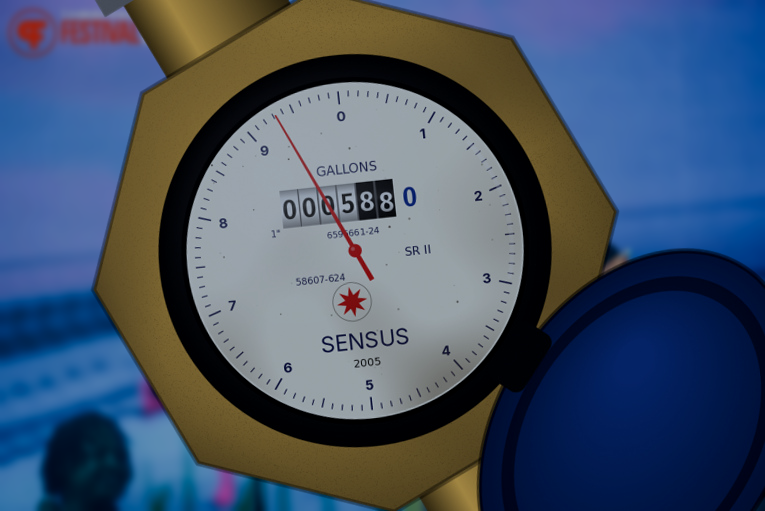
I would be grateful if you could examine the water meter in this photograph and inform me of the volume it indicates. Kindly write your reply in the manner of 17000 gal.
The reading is 5879.3 gal
